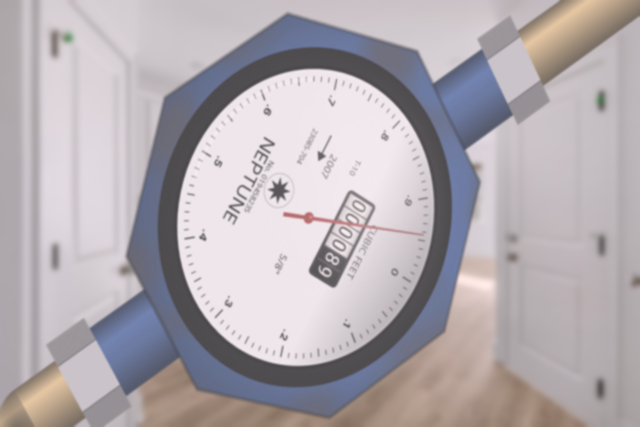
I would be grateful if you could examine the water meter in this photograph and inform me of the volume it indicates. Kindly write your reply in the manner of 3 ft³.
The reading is 88.94 ft³
